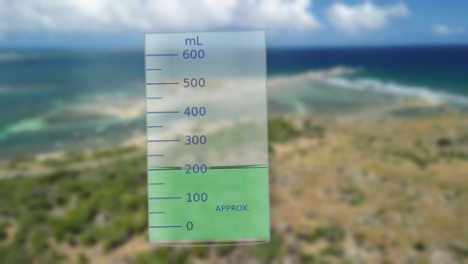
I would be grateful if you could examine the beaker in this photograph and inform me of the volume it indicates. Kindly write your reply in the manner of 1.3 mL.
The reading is 200 mL
